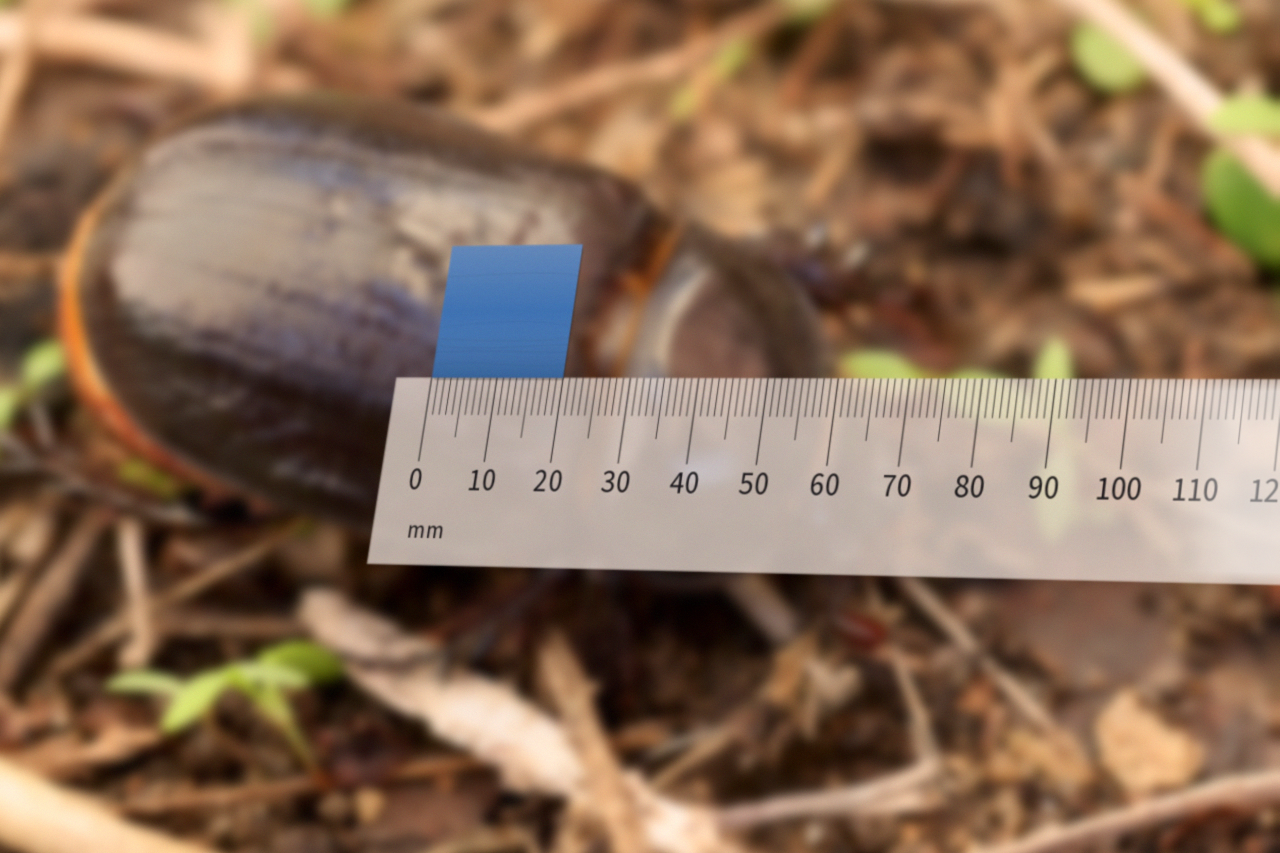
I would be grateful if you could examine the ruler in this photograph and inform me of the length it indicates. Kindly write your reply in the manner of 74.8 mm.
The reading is 20 mm
